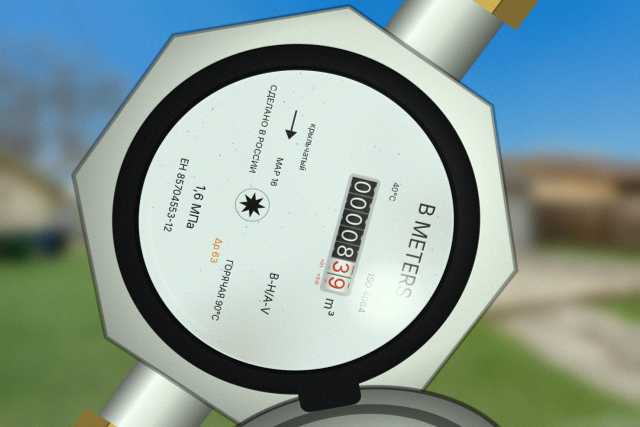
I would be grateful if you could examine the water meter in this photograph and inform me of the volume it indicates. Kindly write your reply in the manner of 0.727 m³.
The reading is 8.39 m³
